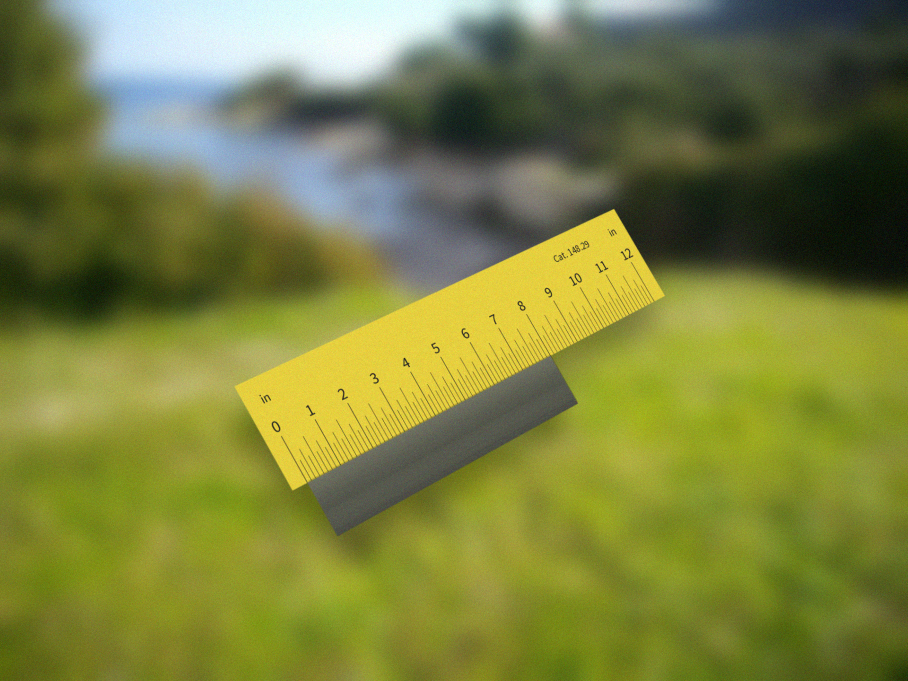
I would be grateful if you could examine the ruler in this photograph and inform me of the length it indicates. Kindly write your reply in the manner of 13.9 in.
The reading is 8 in
